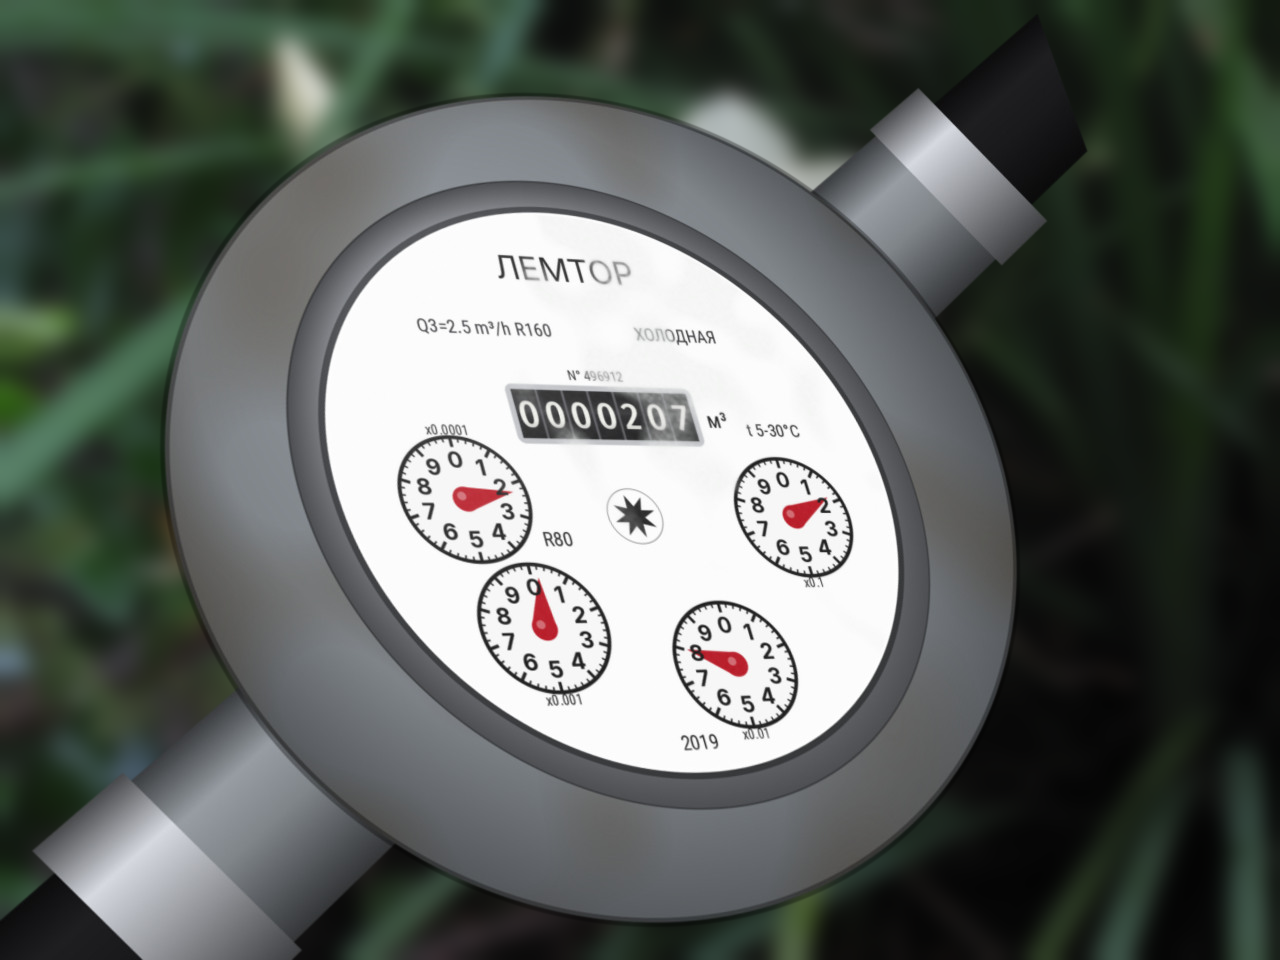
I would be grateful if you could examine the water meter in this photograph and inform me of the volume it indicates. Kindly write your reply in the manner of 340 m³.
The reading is 207.1802 m³
